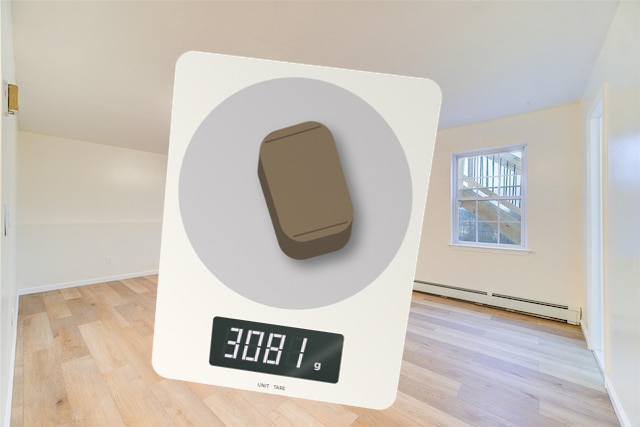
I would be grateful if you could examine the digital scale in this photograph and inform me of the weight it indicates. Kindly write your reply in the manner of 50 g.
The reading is 3081 g
